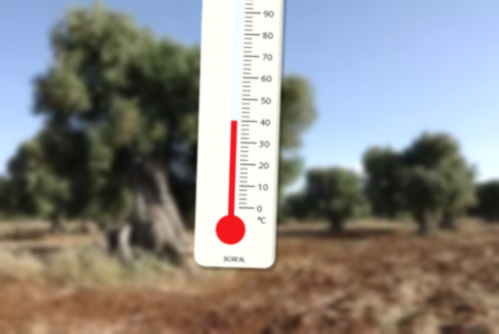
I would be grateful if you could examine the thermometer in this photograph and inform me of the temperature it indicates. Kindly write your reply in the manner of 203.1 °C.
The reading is 40 °C
